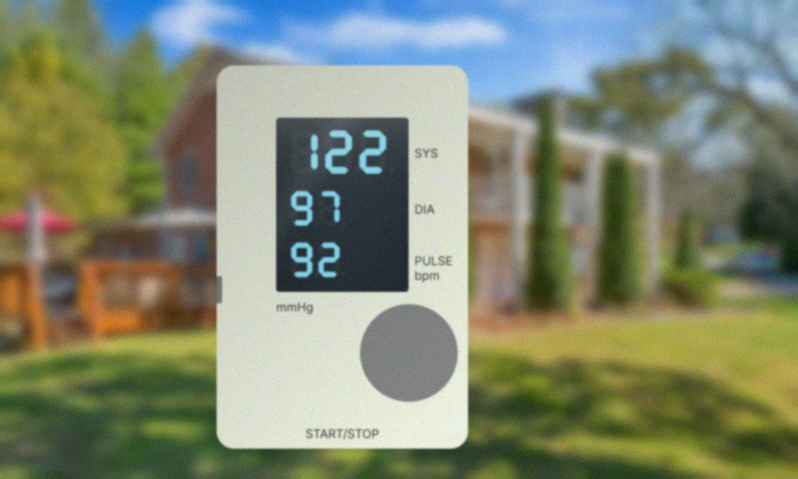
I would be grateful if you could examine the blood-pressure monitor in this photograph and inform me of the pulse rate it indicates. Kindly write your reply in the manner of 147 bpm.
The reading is 92 bpm
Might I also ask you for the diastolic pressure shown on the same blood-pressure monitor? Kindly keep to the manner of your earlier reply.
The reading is 97 mmHg
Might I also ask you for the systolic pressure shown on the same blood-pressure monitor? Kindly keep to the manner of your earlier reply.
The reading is 122 mmHg
